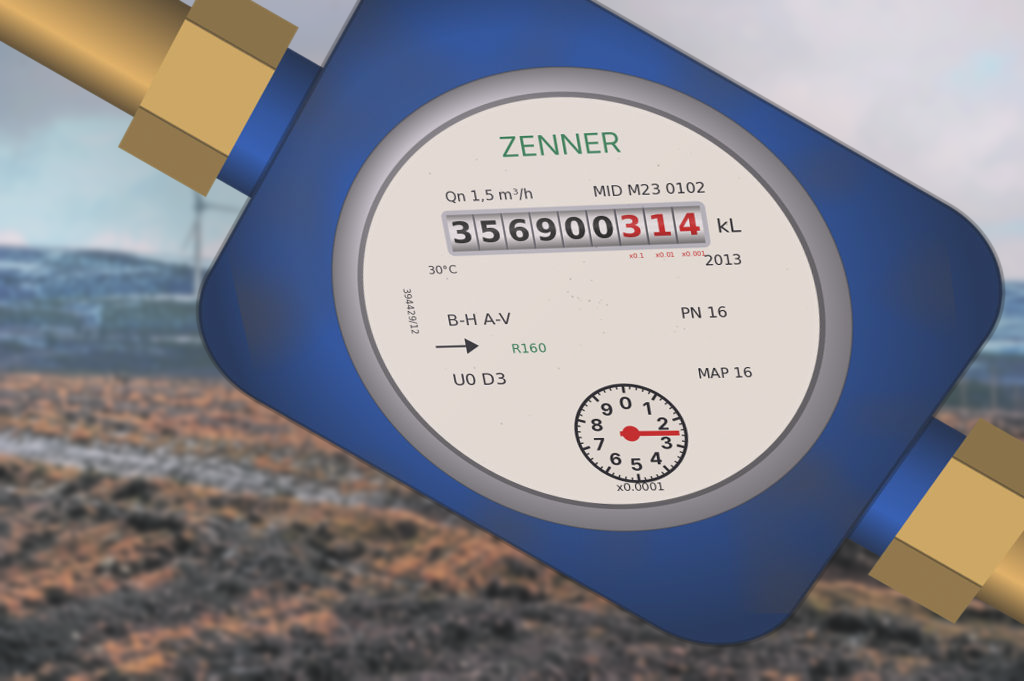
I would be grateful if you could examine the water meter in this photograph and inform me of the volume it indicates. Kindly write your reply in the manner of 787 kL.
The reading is 356900.3142 kL
